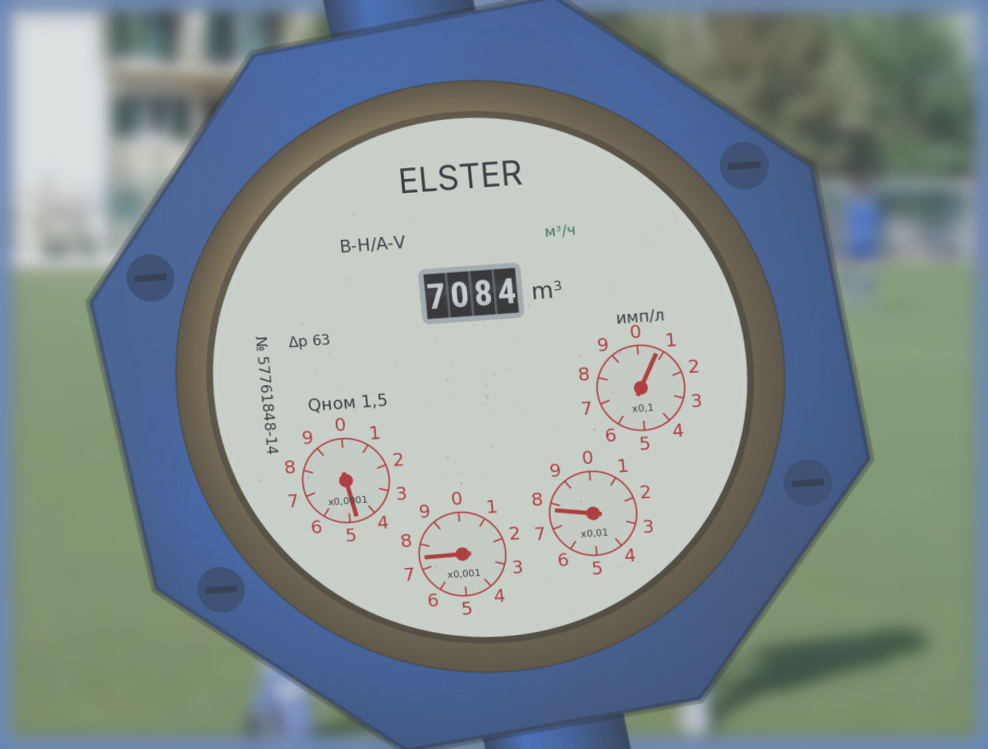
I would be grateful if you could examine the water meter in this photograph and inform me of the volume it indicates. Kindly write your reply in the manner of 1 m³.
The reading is 7084.0774 m³
